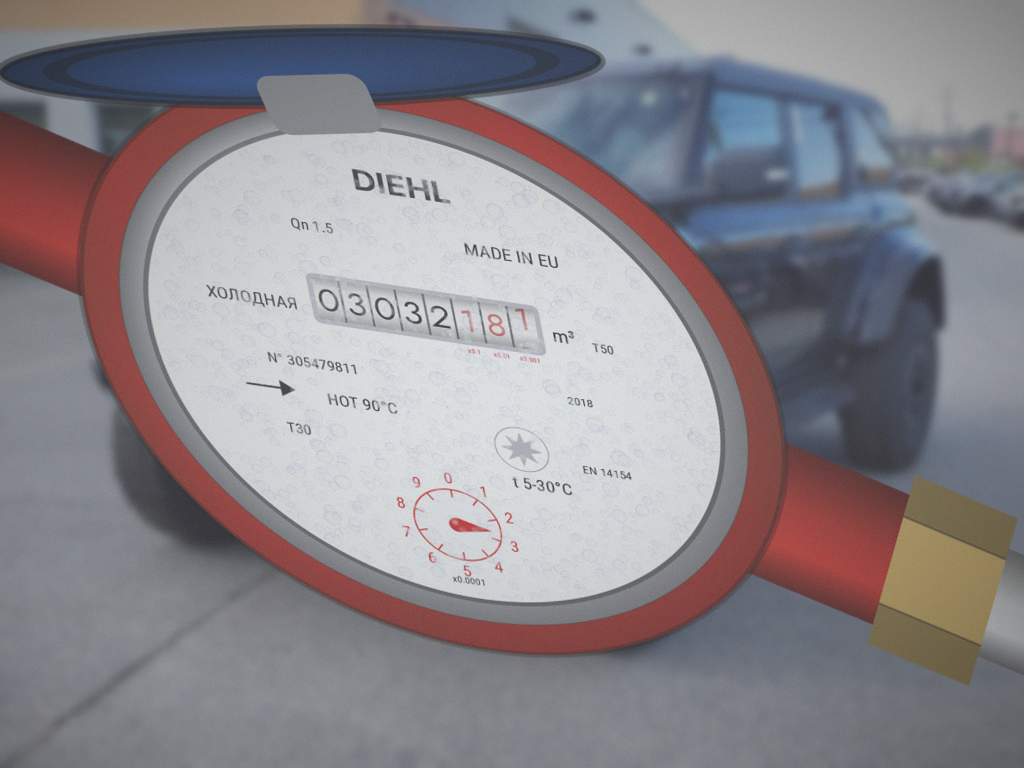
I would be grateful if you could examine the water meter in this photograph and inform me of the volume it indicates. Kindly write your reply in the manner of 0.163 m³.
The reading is 3032.1812 m³
